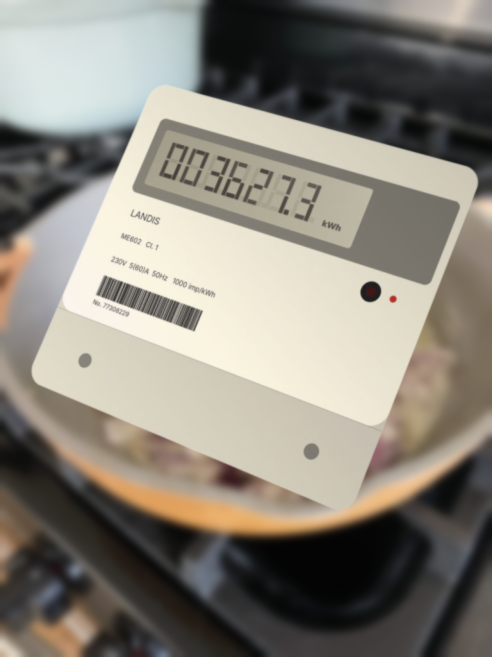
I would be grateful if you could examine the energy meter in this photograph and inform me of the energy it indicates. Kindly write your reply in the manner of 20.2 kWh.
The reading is 3627.3 kWh
